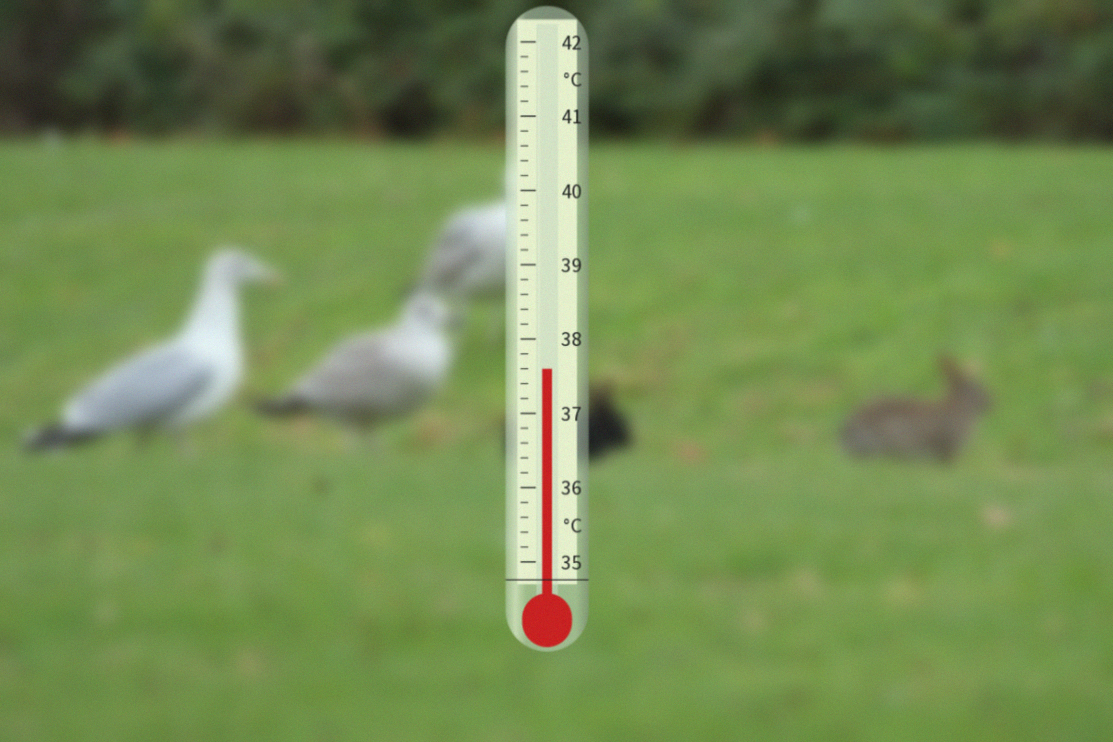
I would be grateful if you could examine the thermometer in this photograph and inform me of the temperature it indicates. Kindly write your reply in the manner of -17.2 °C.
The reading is 37.6 °C
